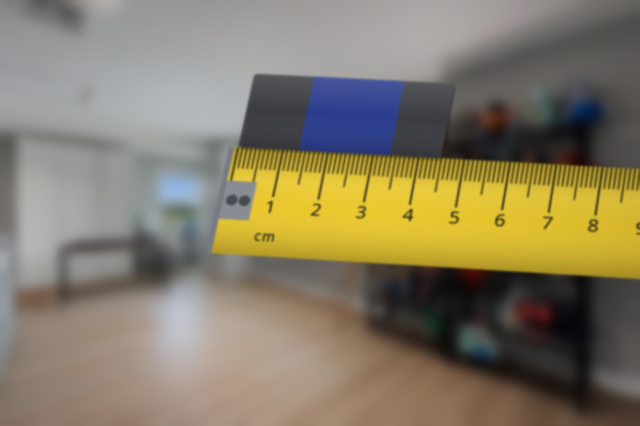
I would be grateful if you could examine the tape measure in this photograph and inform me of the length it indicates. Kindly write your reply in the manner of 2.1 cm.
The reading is 4.5 cm
